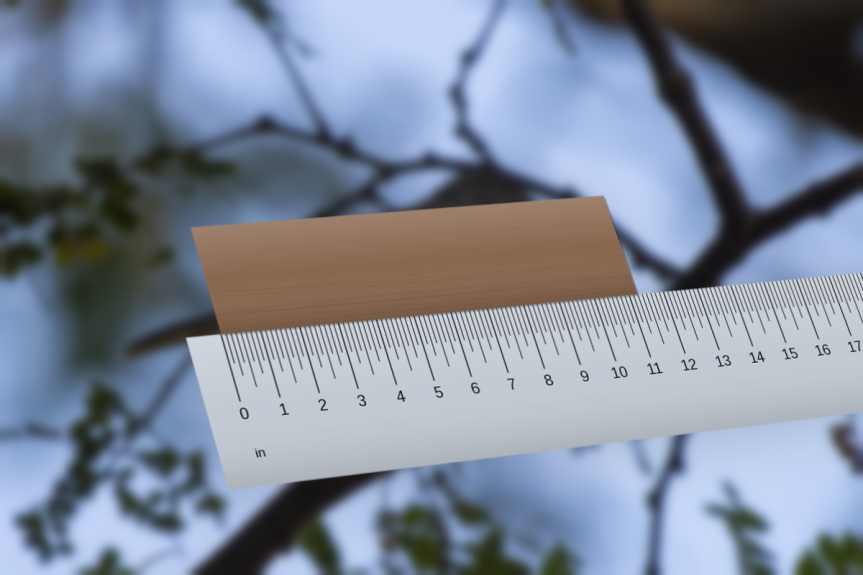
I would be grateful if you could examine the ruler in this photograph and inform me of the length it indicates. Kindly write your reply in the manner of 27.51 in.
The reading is 11.25 in
